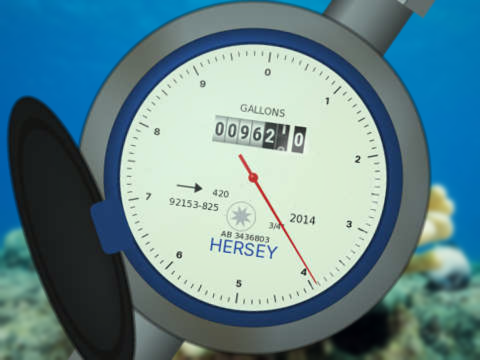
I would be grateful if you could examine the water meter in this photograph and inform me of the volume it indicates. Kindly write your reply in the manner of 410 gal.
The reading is 96213.9 gal
